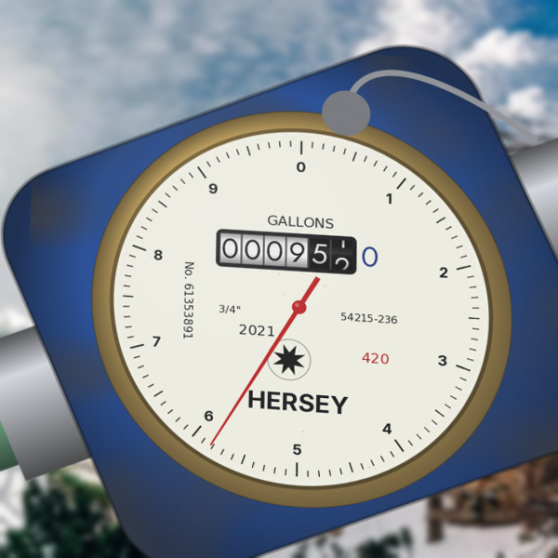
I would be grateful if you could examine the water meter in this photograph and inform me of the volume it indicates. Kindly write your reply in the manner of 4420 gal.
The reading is 9515.8 gal
